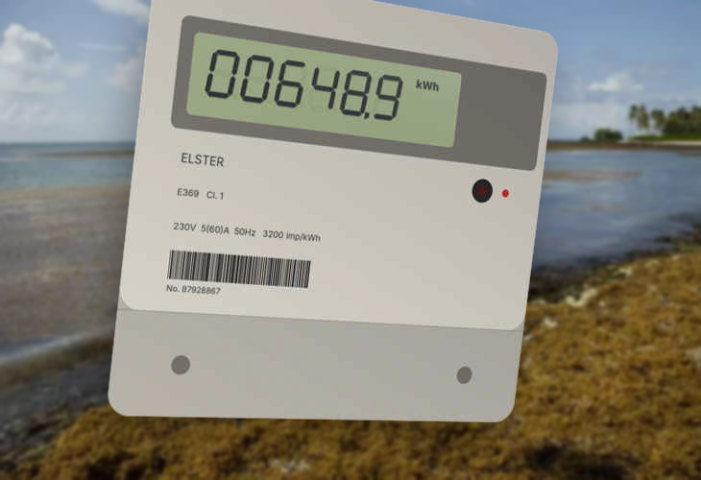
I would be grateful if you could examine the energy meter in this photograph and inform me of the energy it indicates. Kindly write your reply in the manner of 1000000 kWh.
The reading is 648.9 kWh
